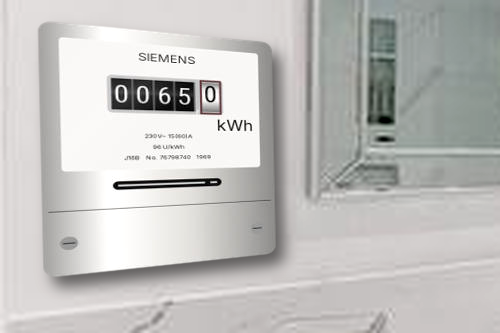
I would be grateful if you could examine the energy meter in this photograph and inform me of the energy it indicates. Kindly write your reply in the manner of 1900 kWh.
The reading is 65.0 kWh
